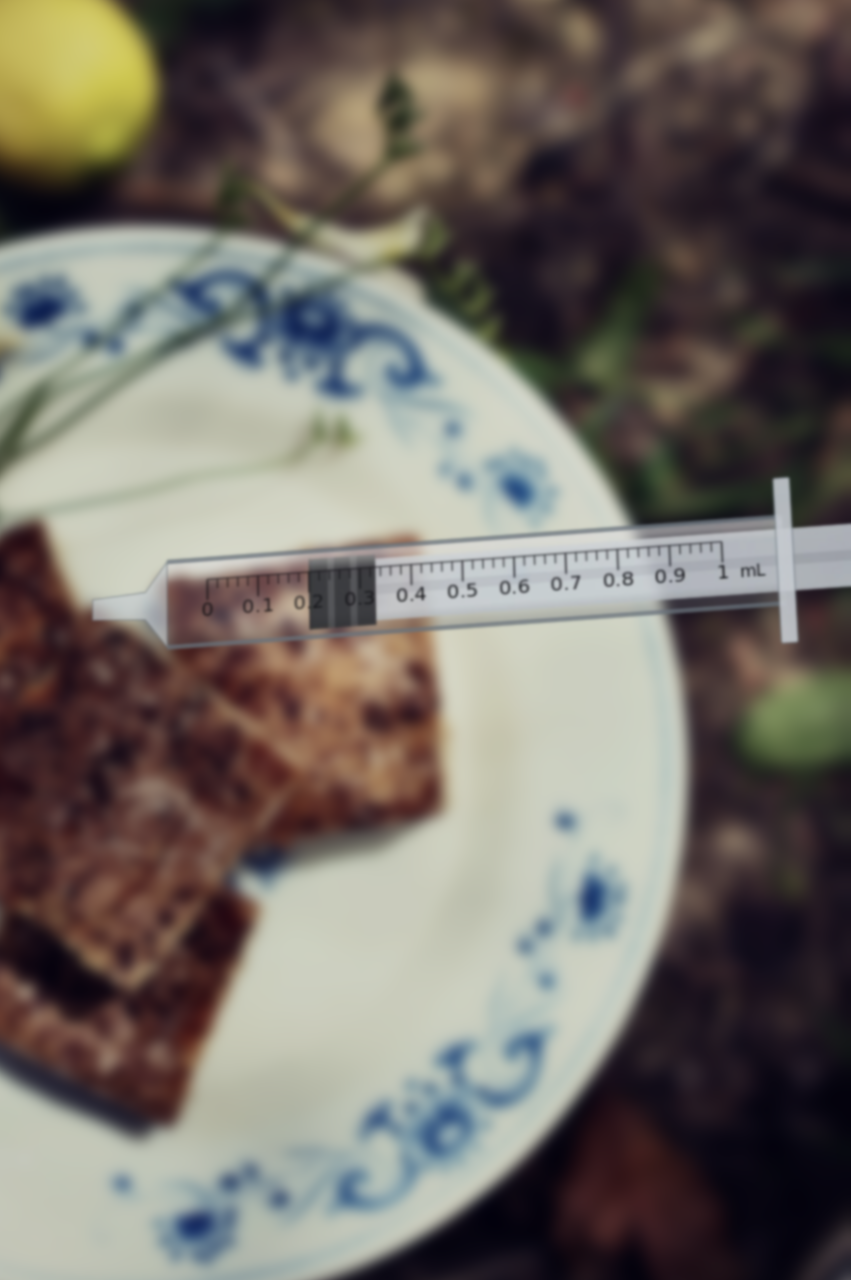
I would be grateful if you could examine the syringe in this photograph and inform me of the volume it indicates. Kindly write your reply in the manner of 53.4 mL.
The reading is 0.2 mL
